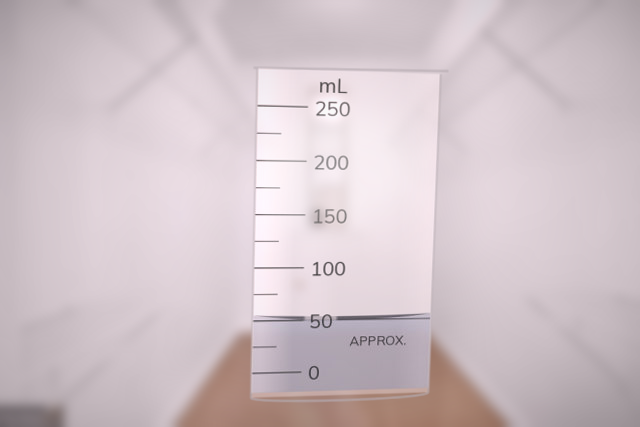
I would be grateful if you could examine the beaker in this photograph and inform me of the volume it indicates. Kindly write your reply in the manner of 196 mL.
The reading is 50 mL
